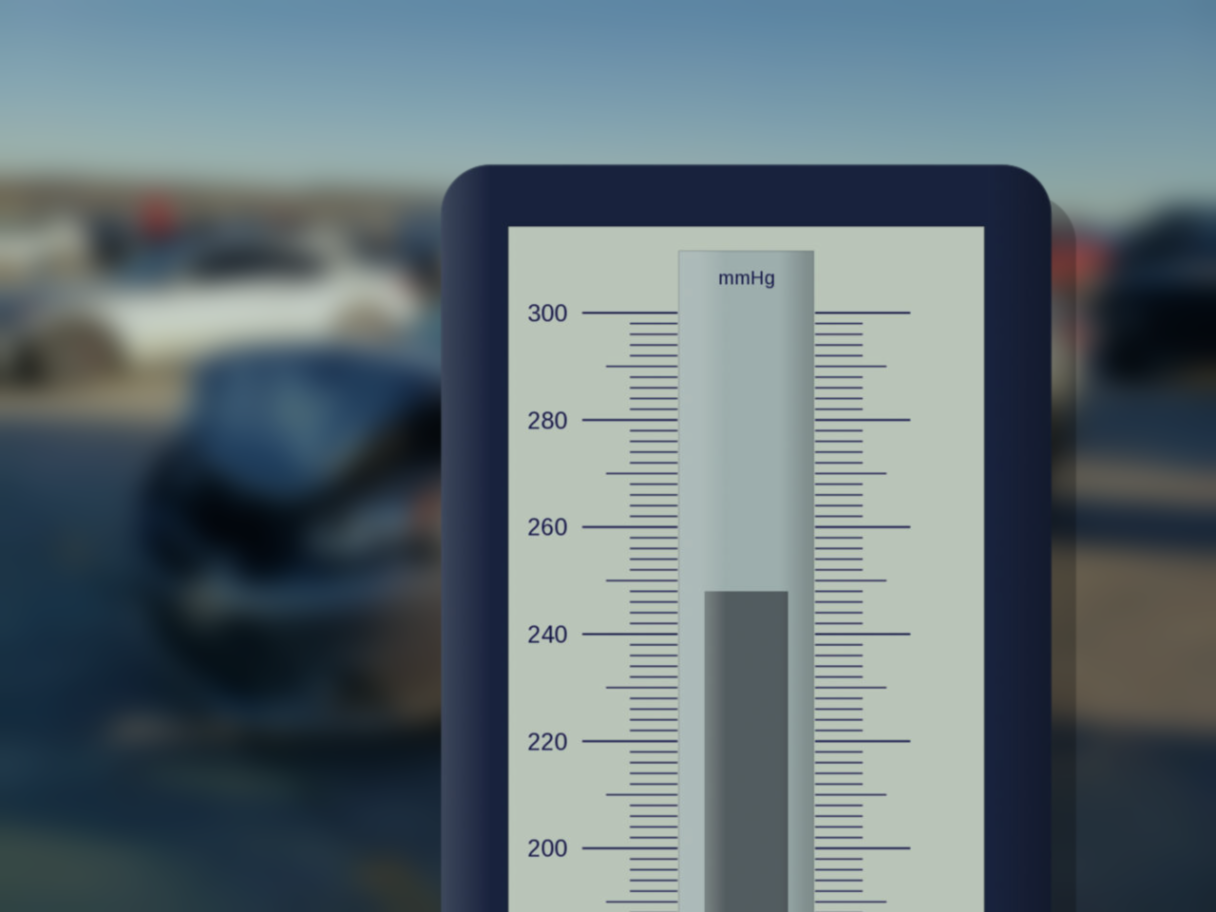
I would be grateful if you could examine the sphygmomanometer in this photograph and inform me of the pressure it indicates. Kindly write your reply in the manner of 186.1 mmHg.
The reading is 248 mmHg
